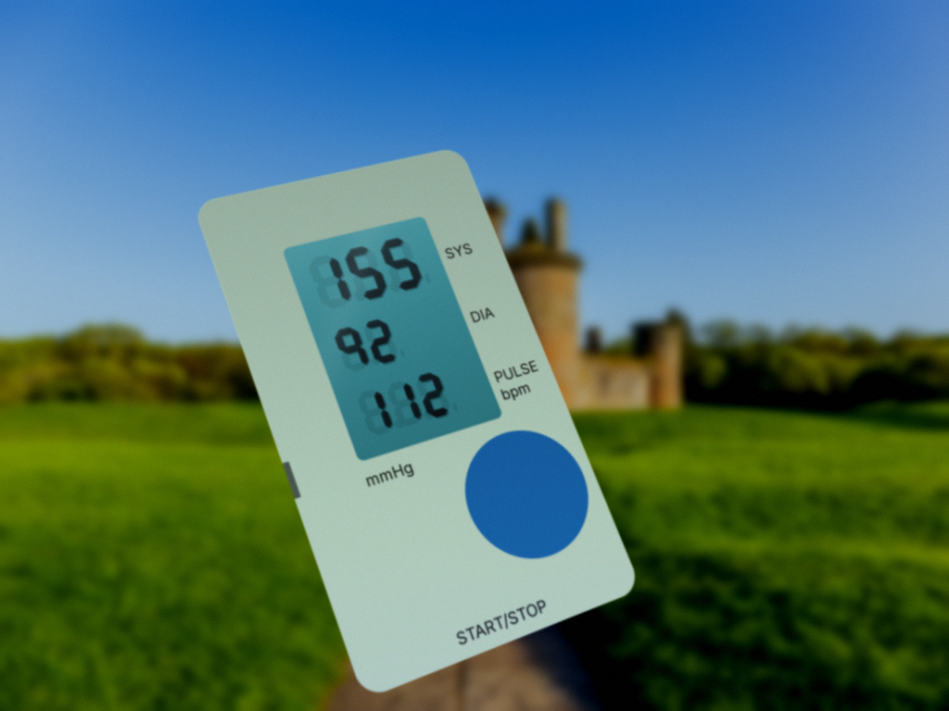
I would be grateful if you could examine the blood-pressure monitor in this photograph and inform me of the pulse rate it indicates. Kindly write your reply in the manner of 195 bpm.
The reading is 112 bpm
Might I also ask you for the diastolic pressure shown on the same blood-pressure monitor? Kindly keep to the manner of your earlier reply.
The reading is 92 mmHg
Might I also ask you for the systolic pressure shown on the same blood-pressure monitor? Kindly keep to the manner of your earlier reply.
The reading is 155 mmHg
